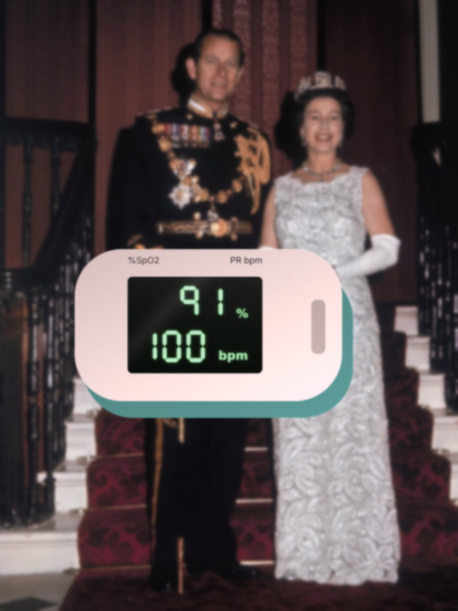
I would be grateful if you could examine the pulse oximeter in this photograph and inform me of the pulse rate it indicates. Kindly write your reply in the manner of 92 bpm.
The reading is 100 bpm
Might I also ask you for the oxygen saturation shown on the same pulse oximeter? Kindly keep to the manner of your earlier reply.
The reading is 91 %
